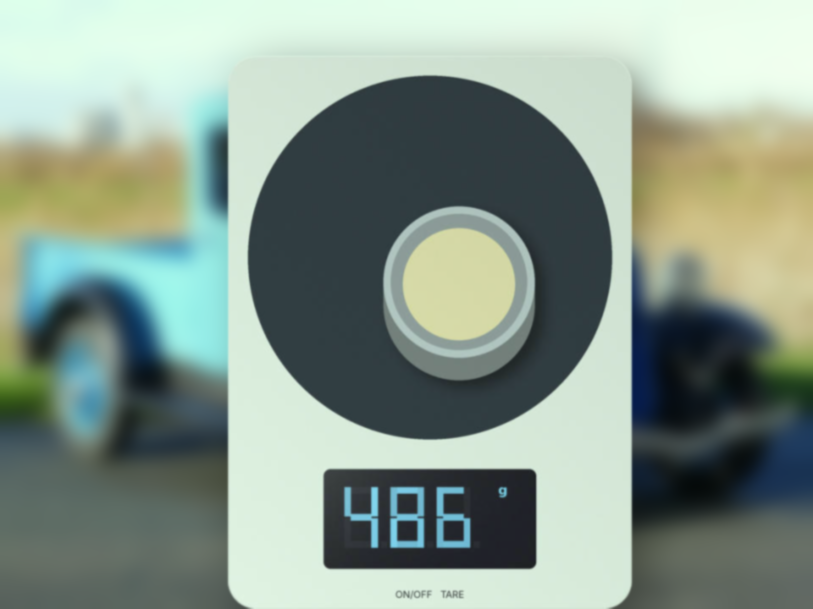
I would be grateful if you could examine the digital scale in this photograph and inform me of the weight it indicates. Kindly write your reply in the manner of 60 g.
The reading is 486 g
